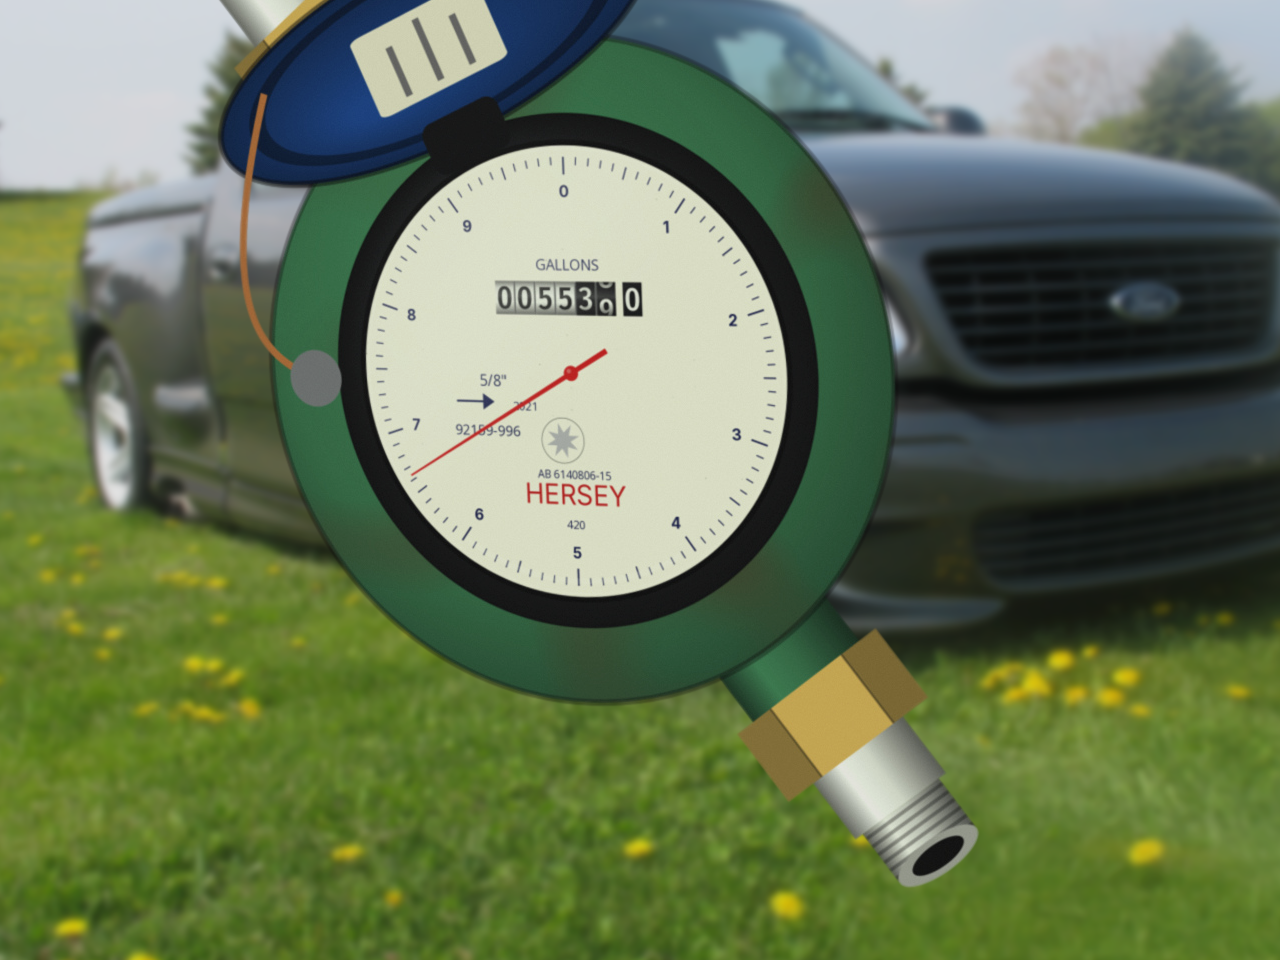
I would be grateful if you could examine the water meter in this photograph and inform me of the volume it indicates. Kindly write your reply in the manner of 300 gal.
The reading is 55386.6 gal
